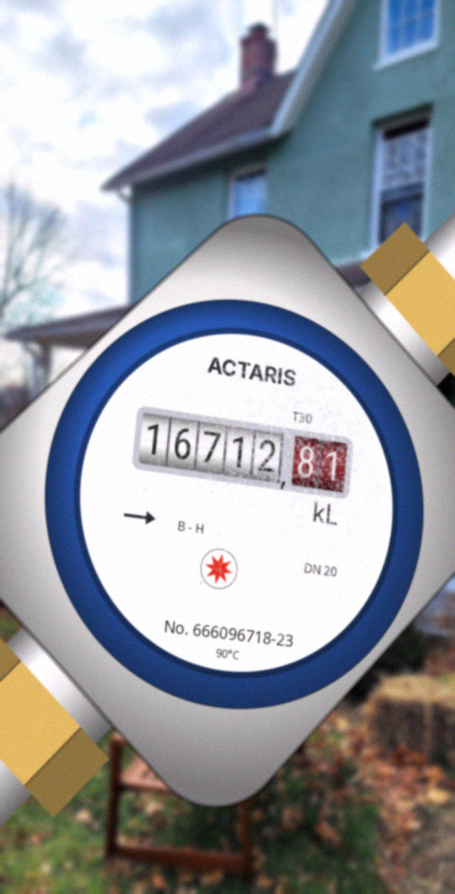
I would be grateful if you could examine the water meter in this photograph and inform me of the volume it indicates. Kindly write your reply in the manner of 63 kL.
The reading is 16712.81 kL
